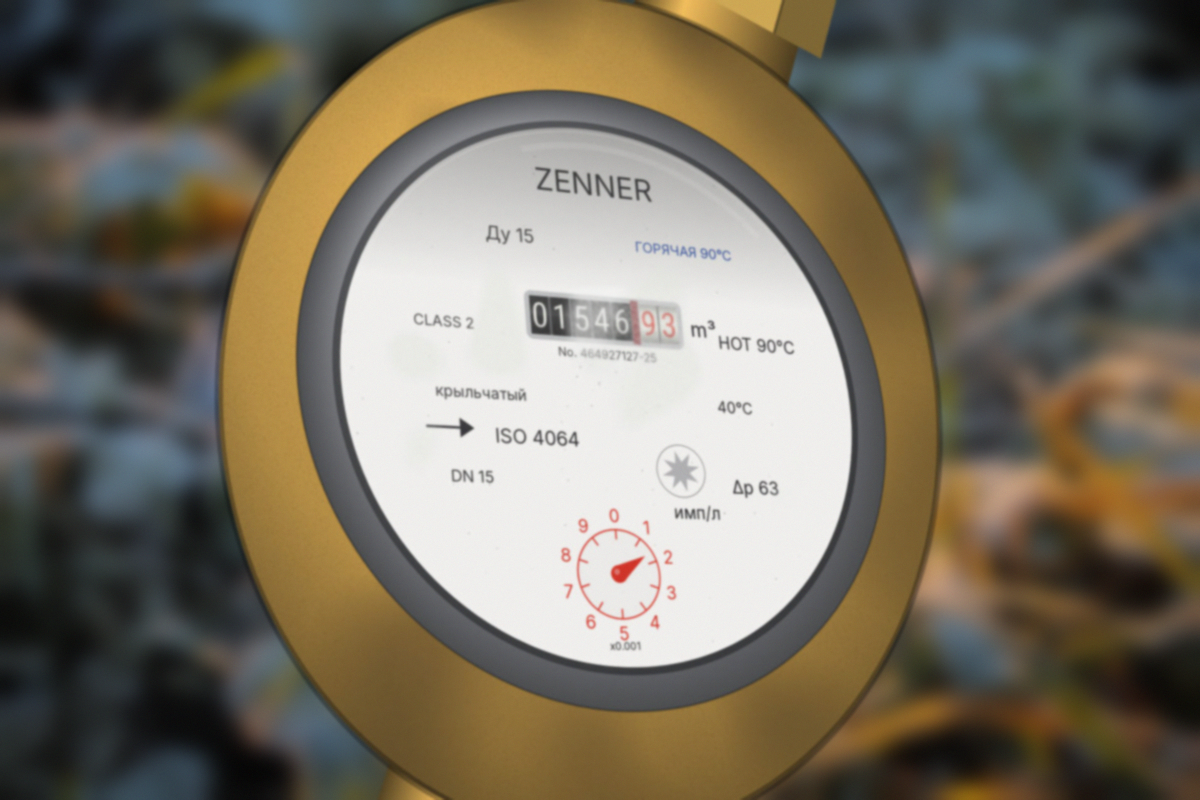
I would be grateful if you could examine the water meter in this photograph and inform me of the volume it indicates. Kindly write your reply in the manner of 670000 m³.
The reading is 1546.931 m³
